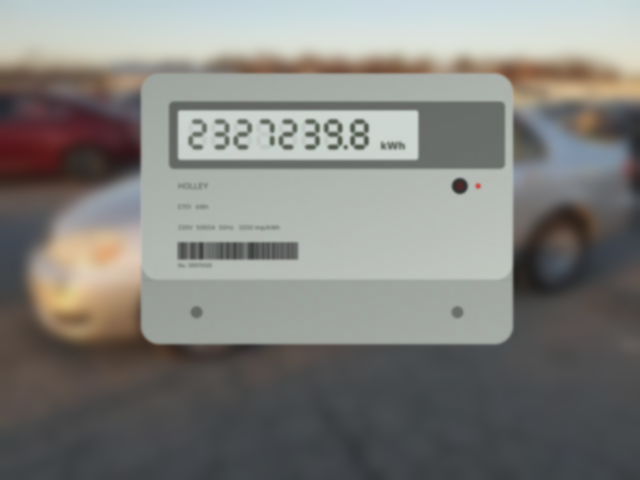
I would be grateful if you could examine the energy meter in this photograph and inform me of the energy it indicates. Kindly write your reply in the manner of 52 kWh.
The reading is 2327239.8 kWh
